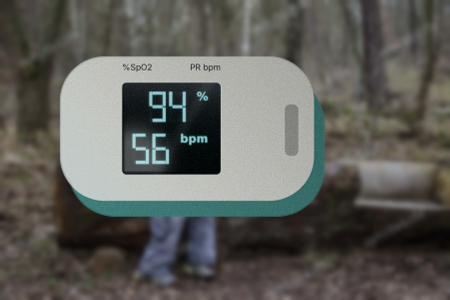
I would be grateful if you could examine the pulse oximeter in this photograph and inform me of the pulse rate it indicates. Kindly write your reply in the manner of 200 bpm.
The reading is 56 bpm
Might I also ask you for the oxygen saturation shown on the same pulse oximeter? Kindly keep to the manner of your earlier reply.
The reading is 94 %
